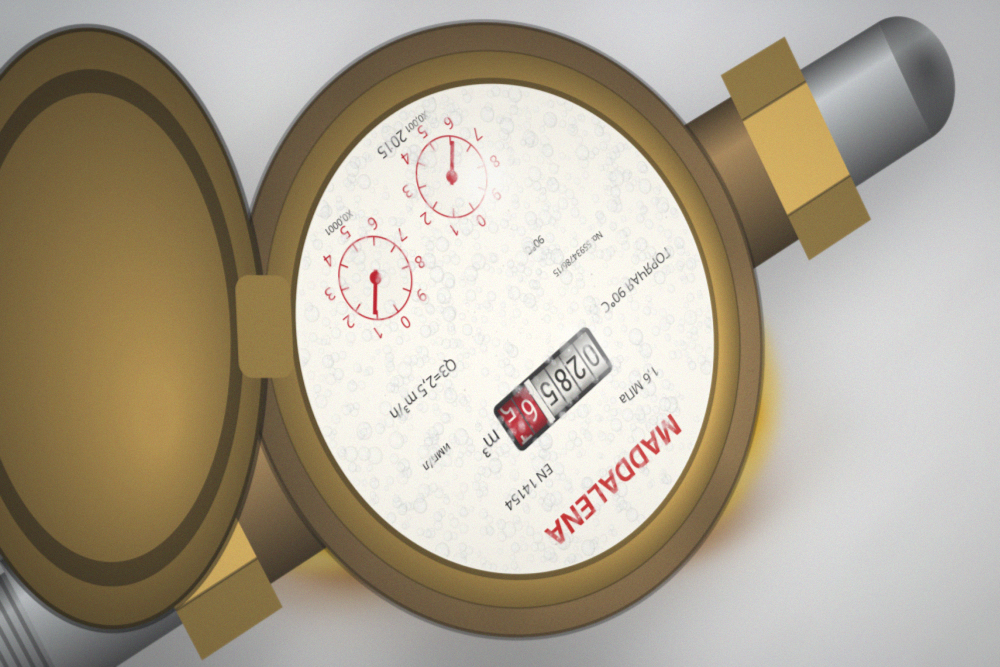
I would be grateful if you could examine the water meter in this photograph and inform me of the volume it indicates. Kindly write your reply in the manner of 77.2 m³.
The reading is 285.6461 m³
